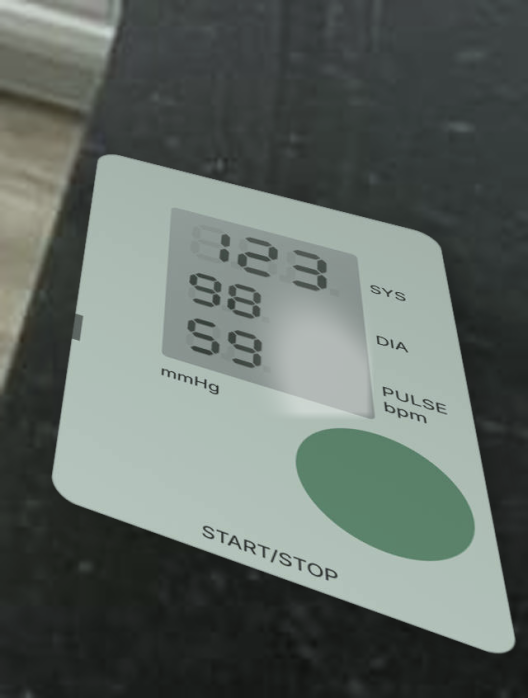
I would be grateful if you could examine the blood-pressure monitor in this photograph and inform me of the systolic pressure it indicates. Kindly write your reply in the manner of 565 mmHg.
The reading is 123 mmHg
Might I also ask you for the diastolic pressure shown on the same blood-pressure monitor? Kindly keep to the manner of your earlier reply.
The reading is 98 mmHg
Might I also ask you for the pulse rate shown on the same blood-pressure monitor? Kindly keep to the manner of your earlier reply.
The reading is 59 bpm
